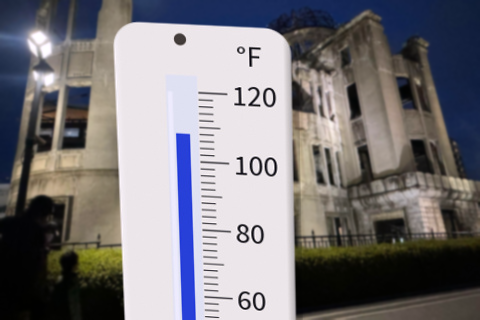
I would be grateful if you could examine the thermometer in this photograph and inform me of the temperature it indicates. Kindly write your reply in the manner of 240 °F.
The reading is 108 °F
